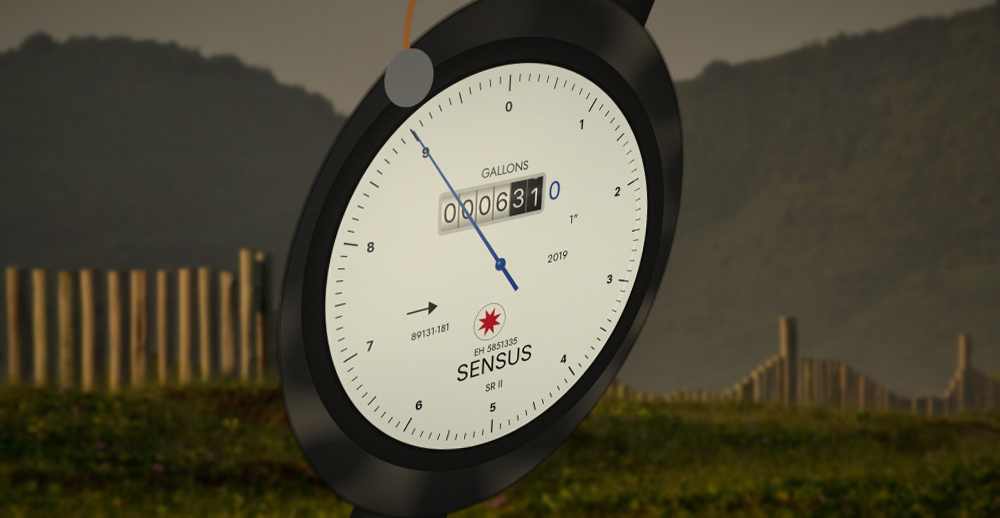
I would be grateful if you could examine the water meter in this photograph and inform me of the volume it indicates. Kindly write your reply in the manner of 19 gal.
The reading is 6309.0 gal
